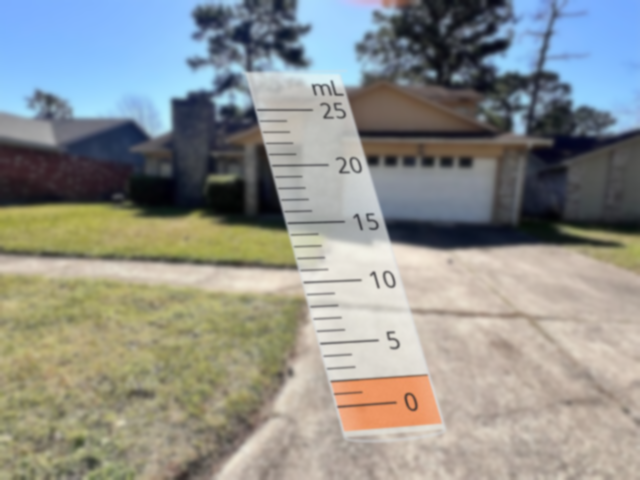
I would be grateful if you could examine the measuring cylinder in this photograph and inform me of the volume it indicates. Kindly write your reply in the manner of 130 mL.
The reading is 2 mL
